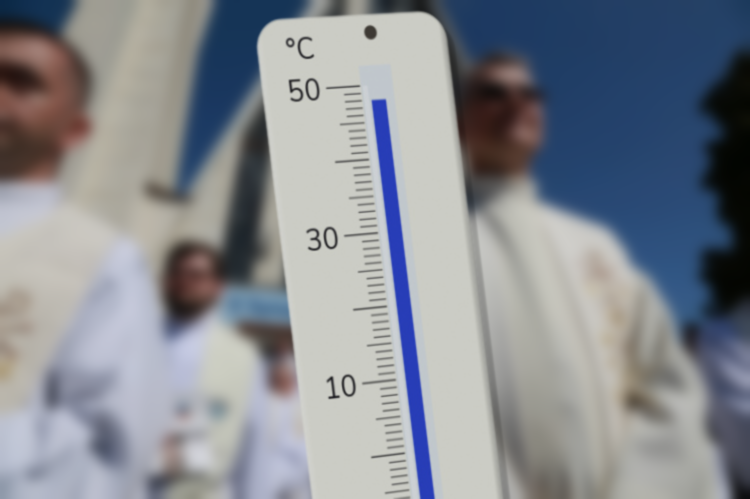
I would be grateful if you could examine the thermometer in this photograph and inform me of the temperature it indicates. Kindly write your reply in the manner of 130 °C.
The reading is 48 °C
